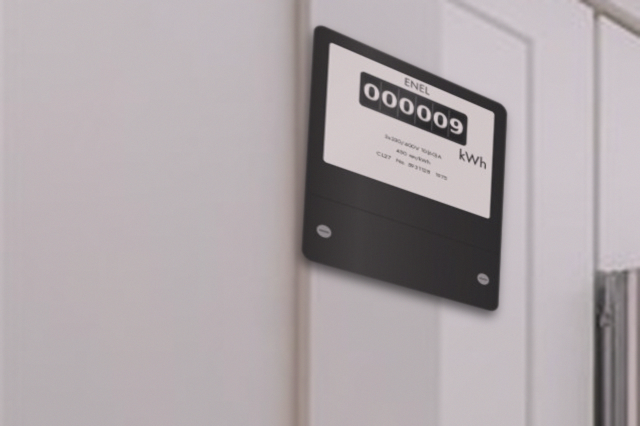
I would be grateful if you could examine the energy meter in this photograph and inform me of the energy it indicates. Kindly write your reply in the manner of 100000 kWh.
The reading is 9 kWh
